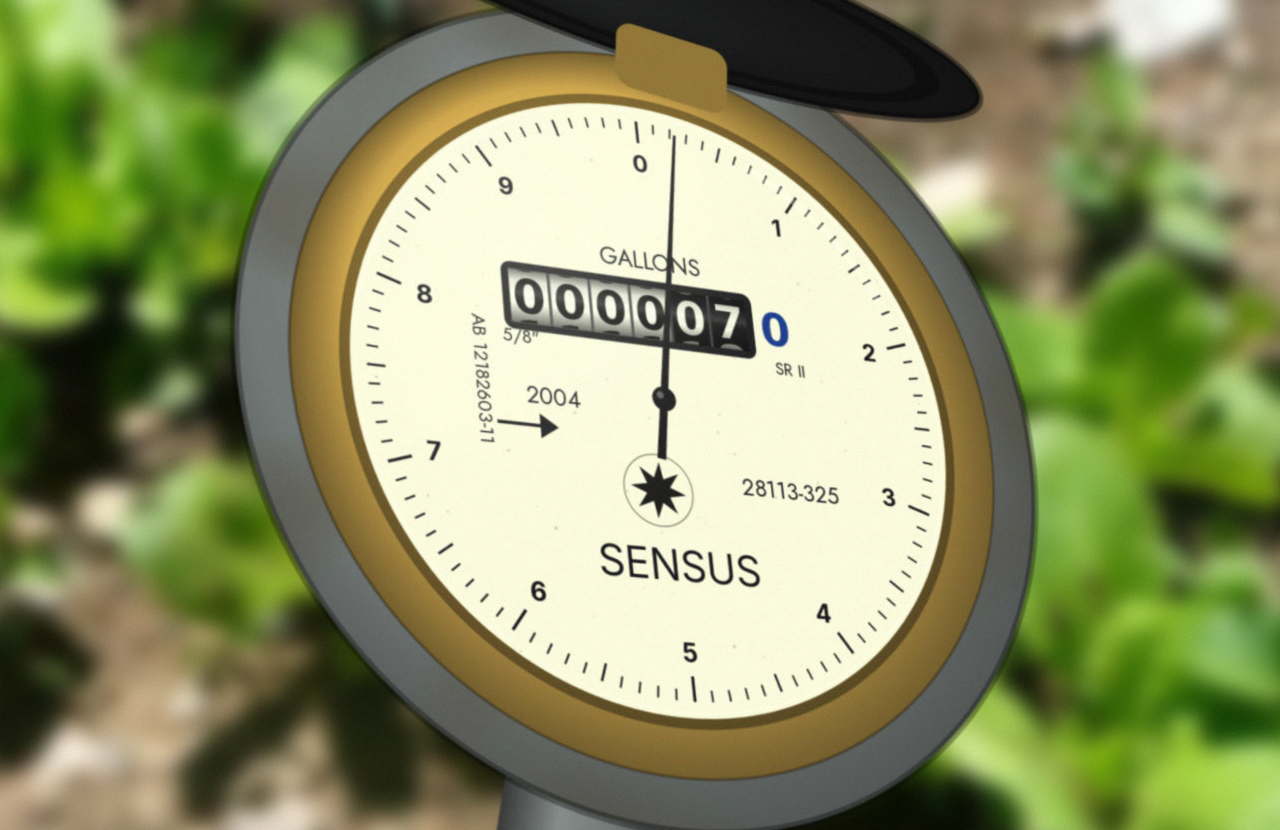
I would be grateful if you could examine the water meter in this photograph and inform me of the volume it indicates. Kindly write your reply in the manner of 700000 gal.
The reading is 70.2 gal
